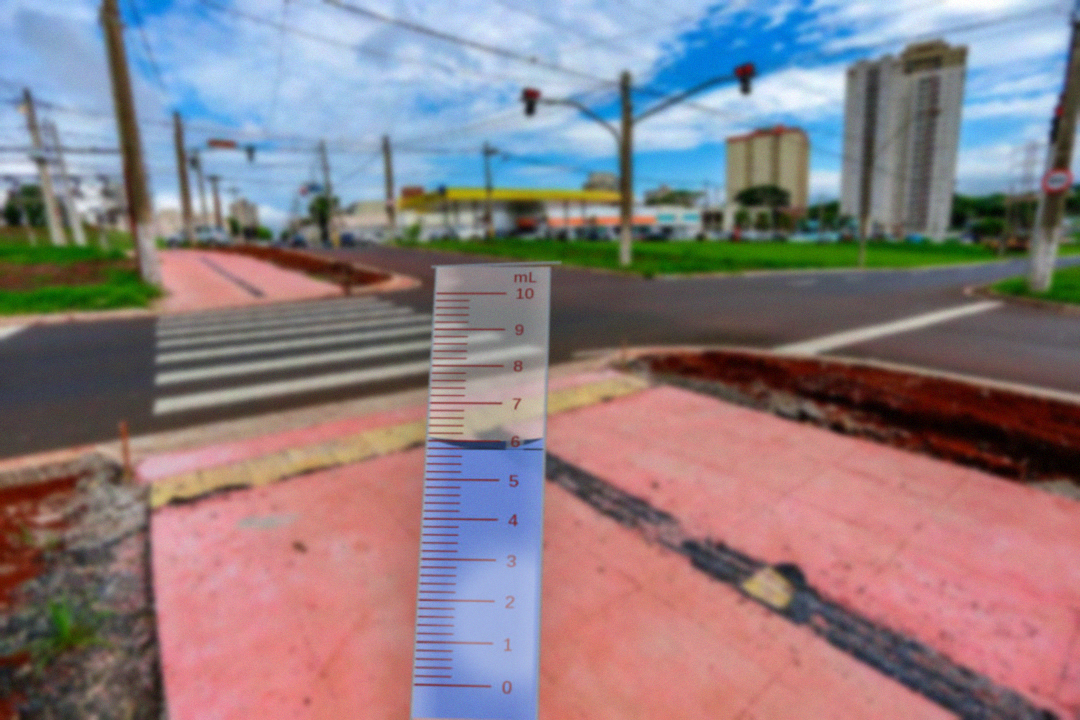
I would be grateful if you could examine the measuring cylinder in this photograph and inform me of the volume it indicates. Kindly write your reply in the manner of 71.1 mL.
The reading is 5.8 mL
